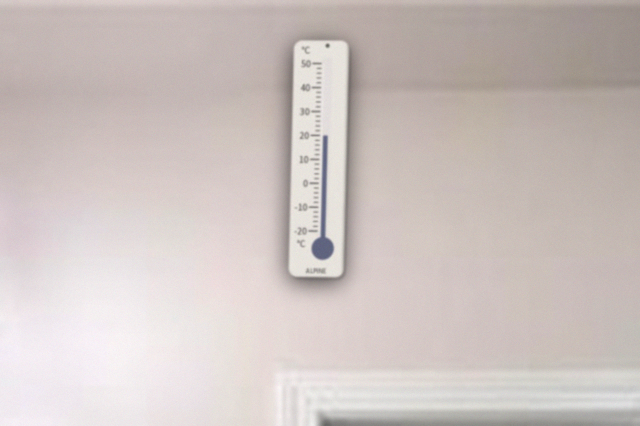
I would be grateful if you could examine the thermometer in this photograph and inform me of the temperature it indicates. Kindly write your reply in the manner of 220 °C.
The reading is 20 °C
